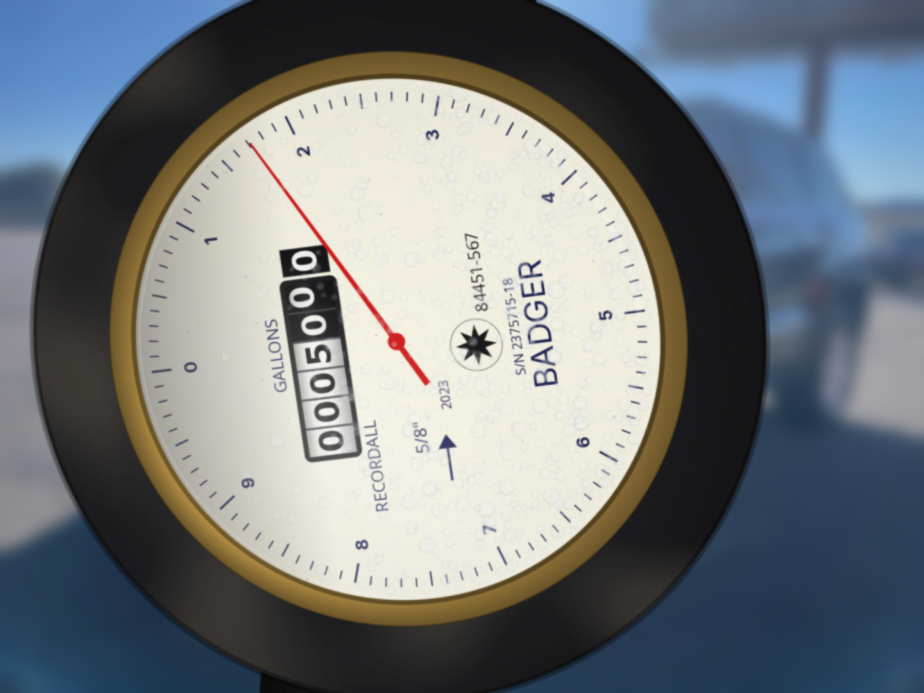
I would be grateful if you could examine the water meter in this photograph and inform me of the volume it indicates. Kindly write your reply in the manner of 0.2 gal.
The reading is 5001.7 gal
